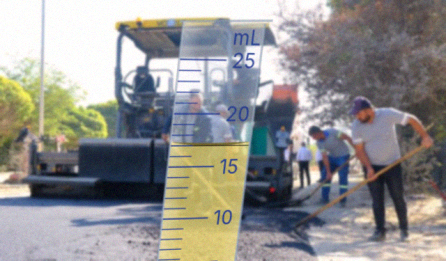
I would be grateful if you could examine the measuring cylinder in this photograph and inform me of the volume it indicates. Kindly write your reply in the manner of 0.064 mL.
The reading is 17 mL
